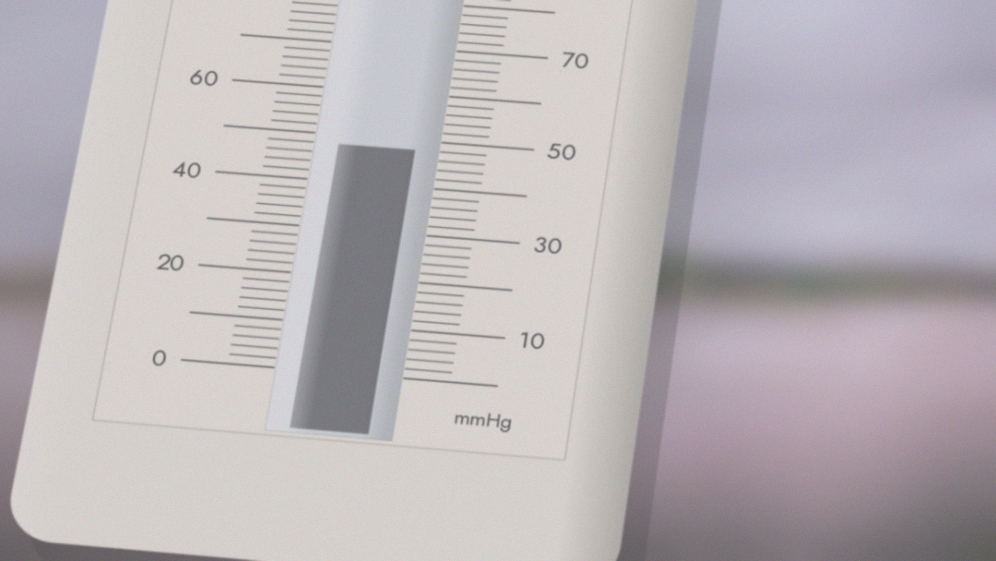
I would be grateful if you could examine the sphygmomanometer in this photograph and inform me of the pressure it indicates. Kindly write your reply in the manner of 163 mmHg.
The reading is 48 mmHg
